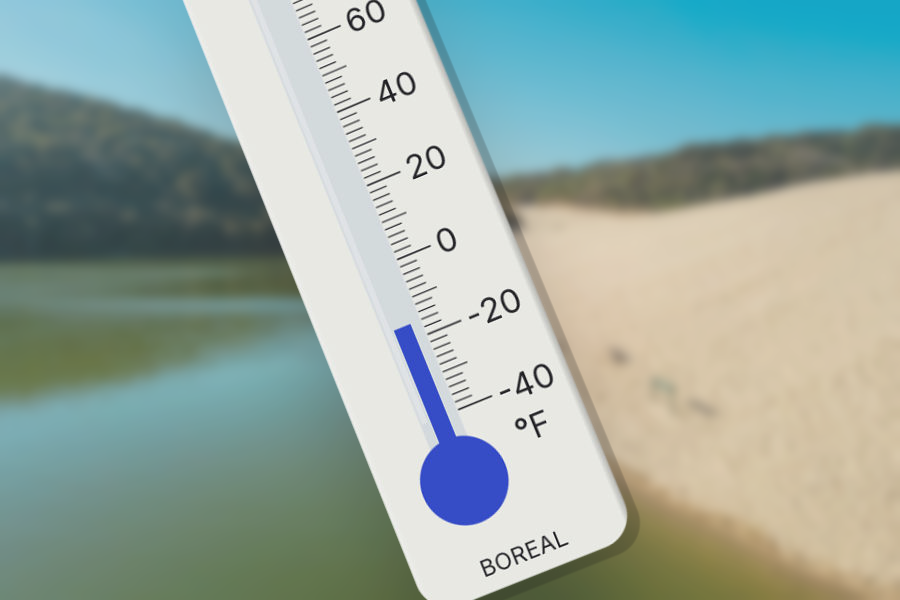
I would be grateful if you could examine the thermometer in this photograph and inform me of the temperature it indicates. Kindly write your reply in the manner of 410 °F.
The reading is -16 °F
